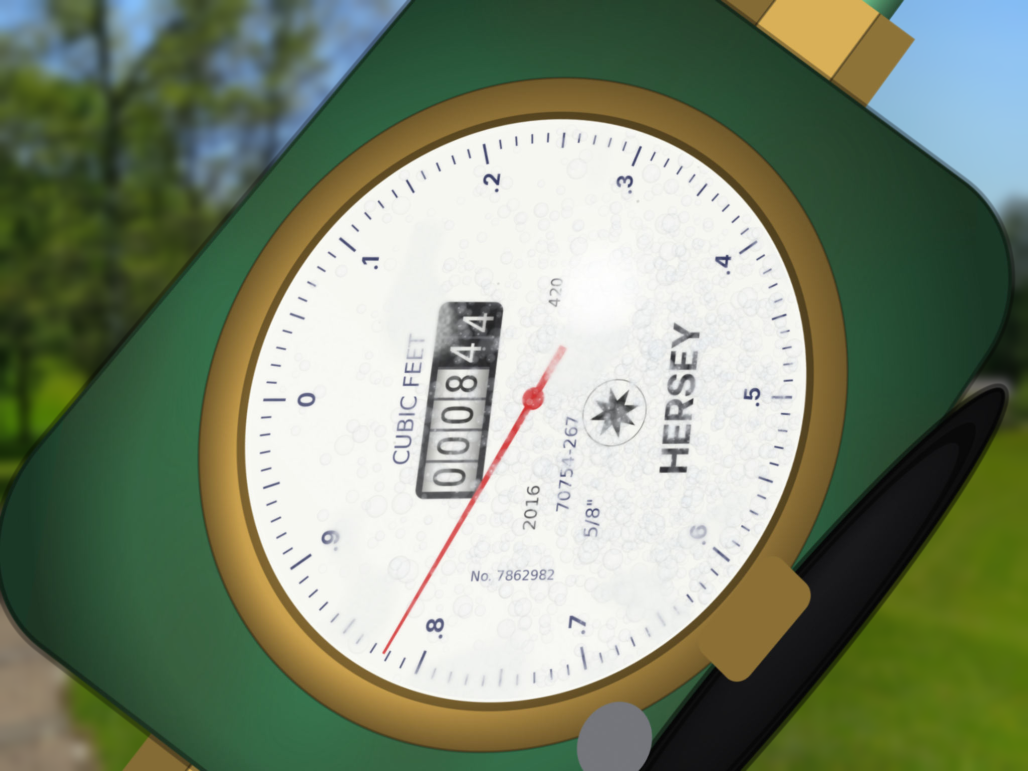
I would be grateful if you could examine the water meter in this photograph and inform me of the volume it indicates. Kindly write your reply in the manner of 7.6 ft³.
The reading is 843.82 ft³
